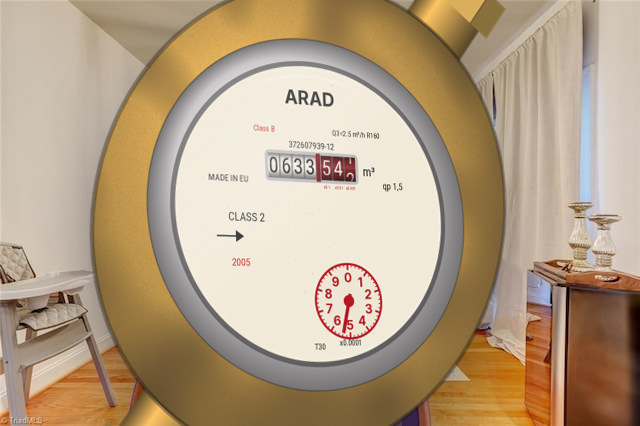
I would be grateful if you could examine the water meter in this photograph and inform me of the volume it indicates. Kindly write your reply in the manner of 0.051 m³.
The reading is 633.5415 m³
